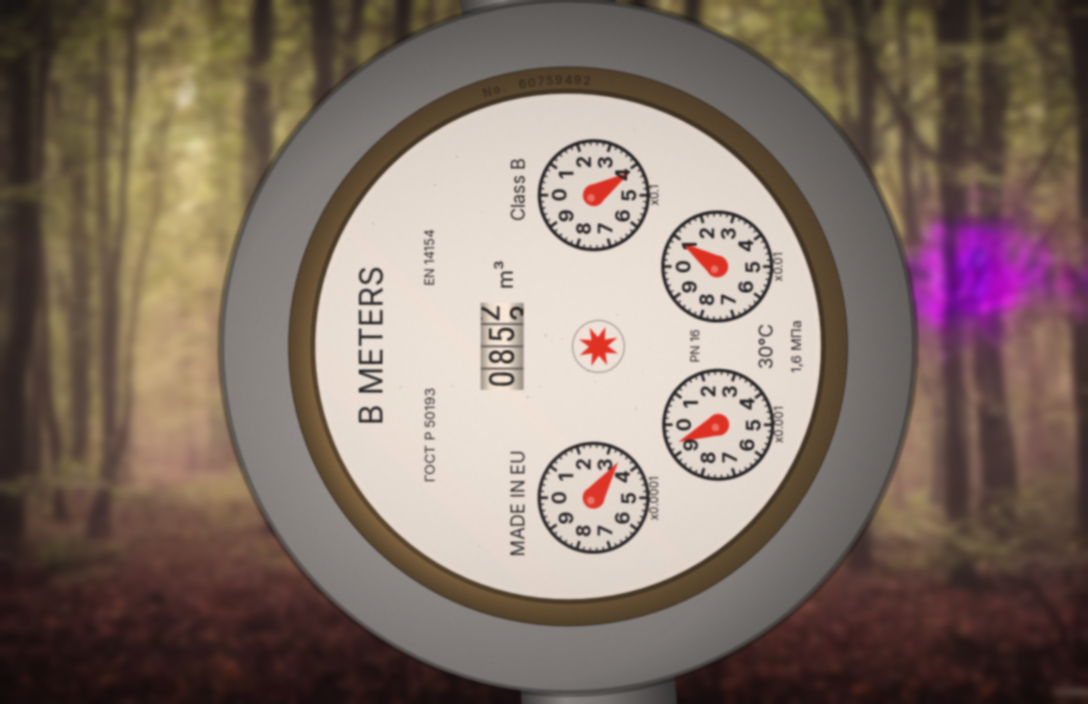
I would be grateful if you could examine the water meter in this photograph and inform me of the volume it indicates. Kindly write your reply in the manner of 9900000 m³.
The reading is 852.4093 m³
